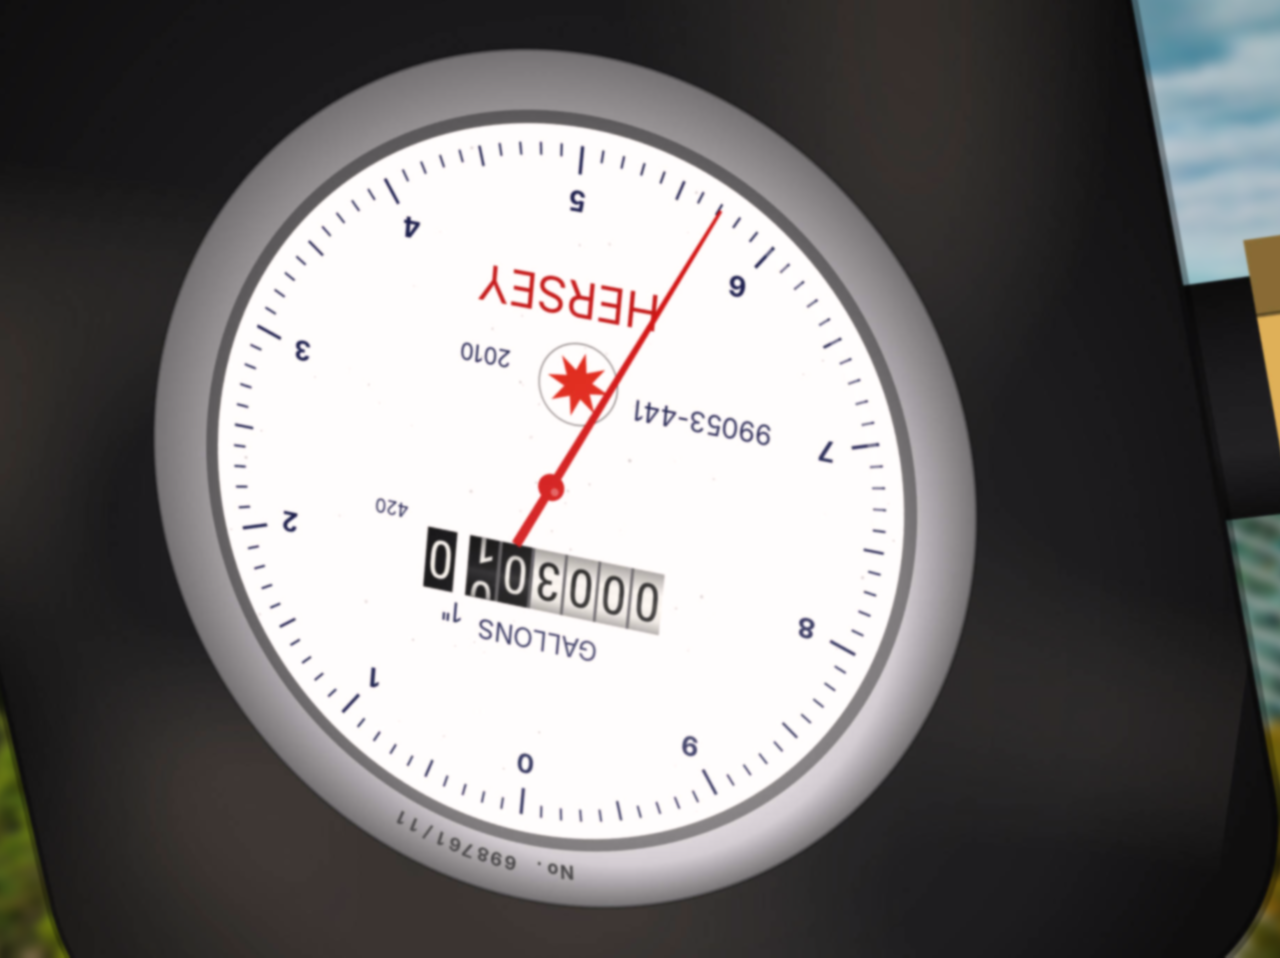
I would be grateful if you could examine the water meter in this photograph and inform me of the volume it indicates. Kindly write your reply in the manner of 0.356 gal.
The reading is 3005.7 gal
